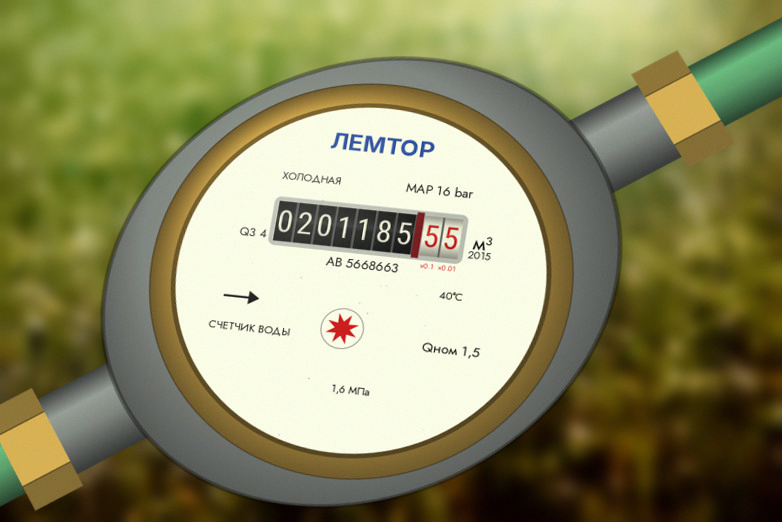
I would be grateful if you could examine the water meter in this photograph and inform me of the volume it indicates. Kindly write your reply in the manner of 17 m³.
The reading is 201185.55 m³
